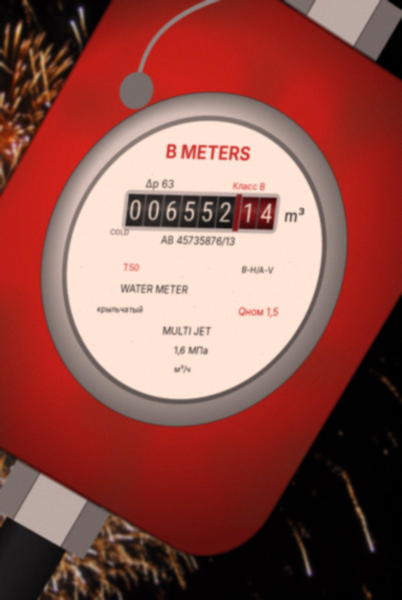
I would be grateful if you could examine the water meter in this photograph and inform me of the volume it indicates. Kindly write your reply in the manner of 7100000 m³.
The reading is 6552.14 m³
